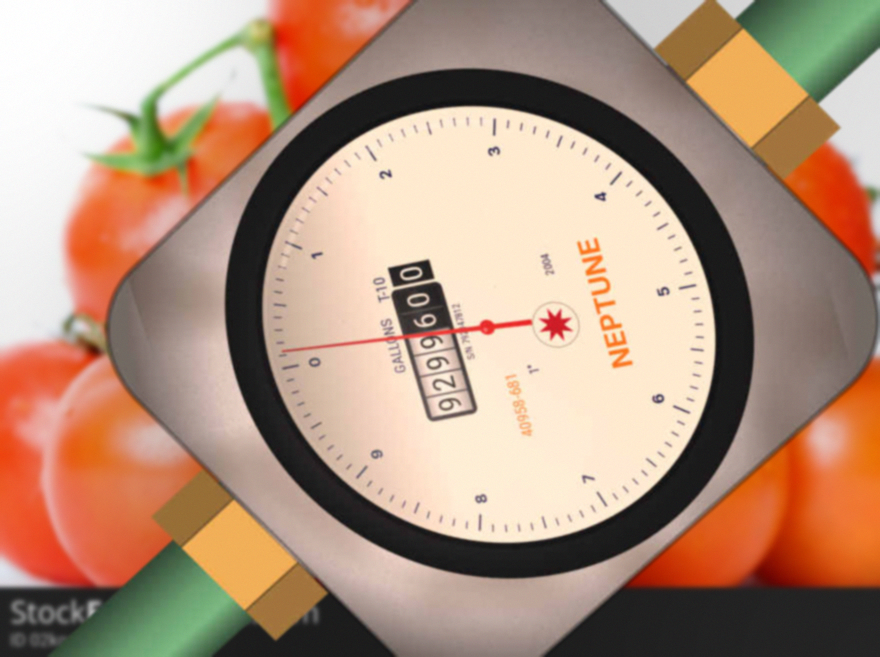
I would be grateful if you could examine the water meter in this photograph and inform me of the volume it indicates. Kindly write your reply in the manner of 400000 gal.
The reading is 9299600.1 gal
